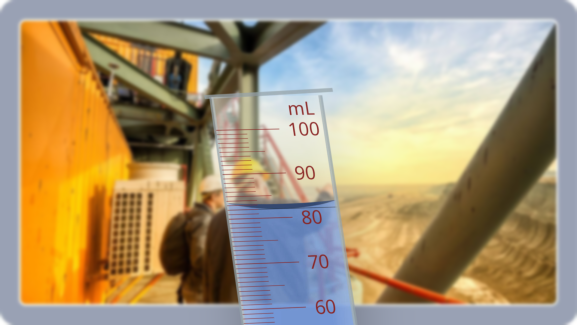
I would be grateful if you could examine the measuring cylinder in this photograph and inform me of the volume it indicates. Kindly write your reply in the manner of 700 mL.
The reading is 82 mL
